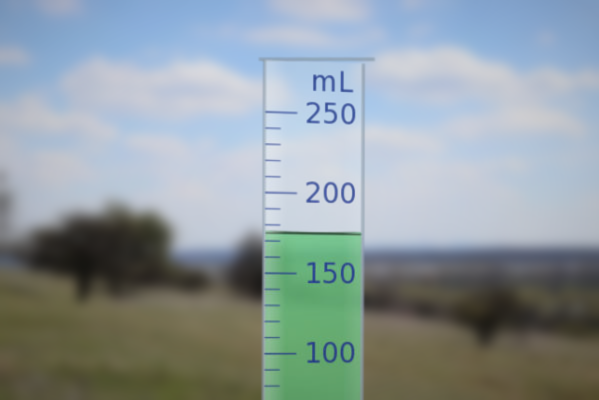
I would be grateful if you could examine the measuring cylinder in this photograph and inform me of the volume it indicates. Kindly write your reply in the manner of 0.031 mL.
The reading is 175 mL
